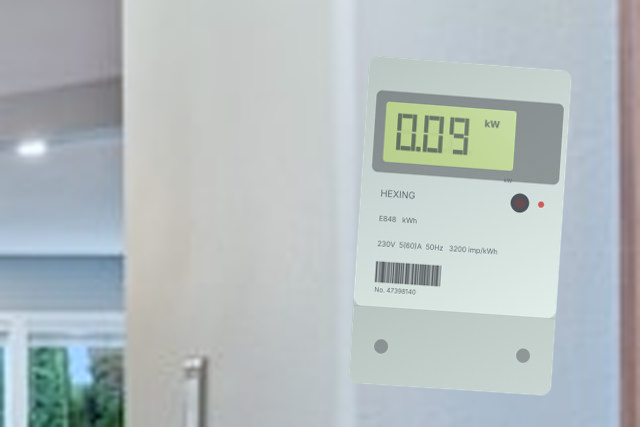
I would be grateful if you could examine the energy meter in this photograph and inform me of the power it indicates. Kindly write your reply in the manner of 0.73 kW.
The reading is 0.09 kW
